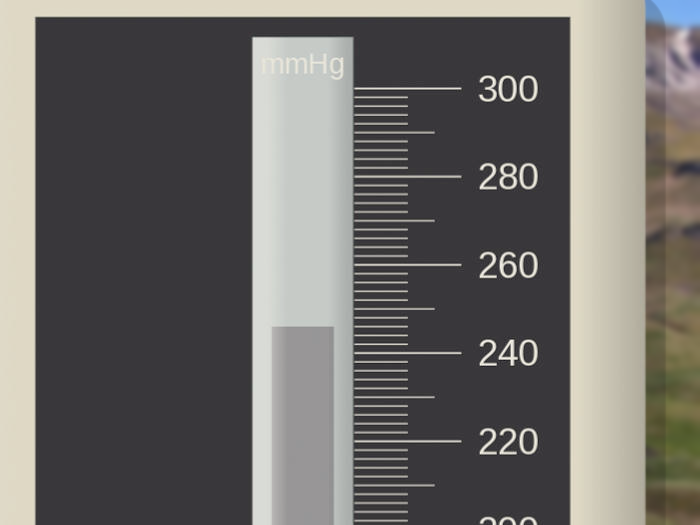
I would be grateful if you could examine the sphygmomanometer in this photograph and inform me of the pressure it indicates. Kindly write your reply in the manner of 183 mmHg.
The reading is 246 mmHg
